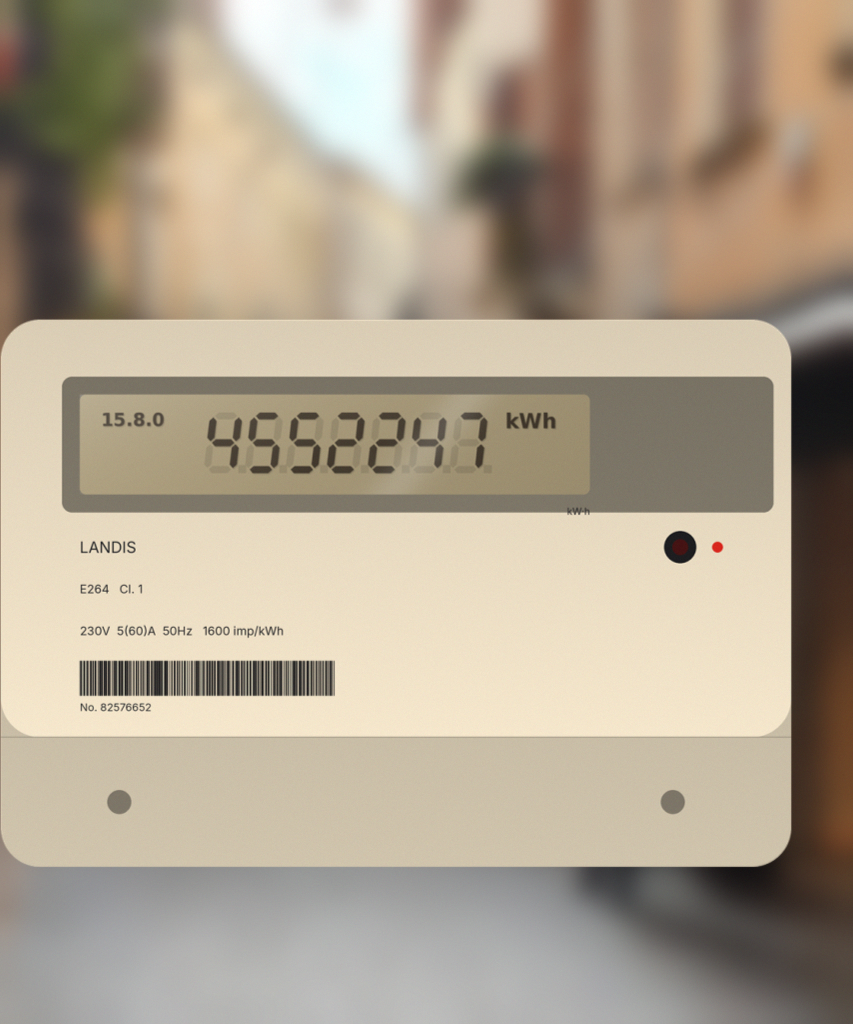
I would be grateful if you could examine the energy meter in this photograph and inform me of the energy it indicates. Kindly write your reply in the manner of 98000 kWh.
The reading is 4552247 kWh
